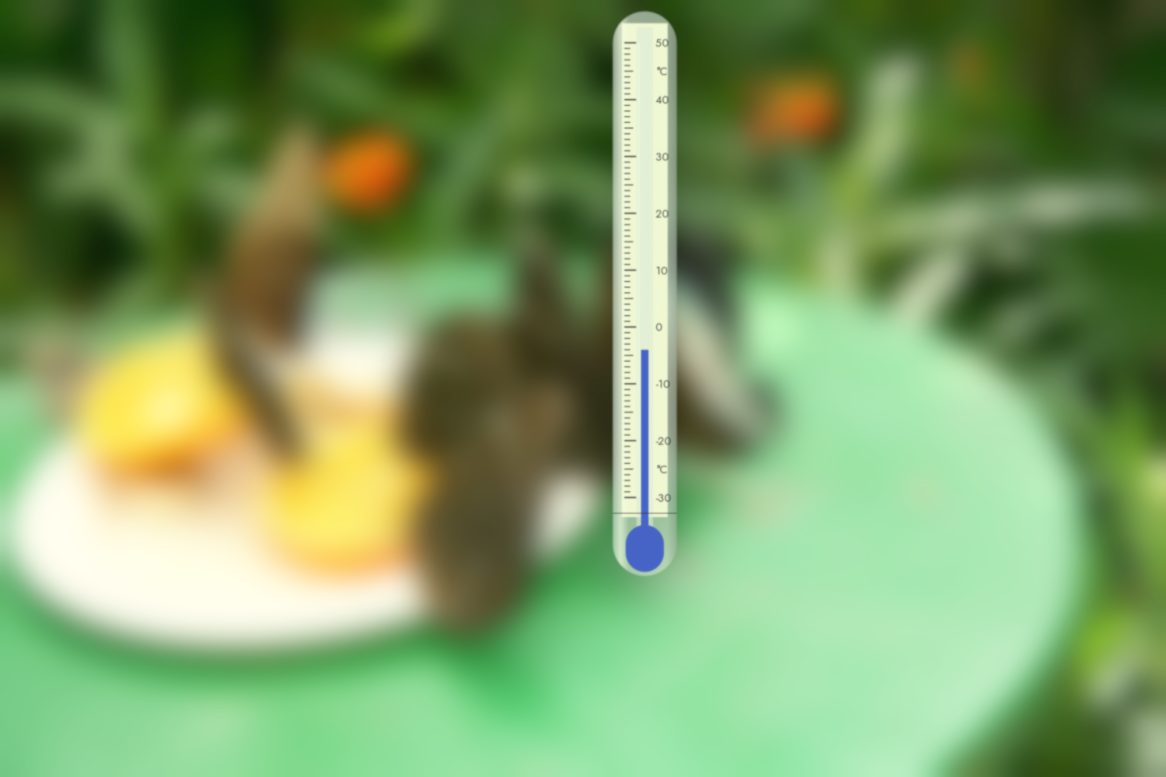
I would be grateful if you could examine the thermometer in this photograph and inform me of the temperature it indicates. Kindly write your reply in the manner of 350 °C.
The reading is -4 °C
